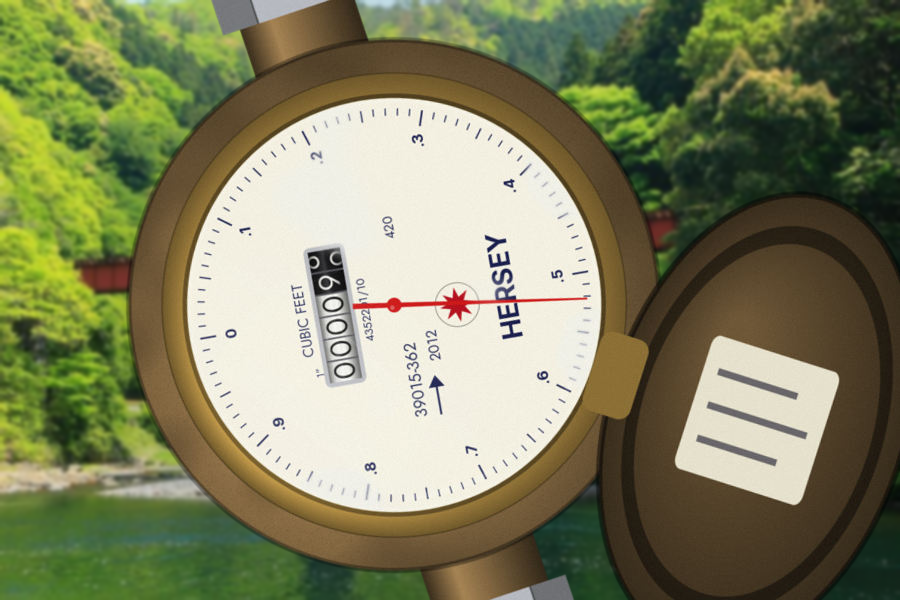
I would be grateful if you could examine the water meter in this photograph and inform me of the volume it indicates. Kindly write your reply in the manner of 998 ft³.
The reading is 98.52 ft³
